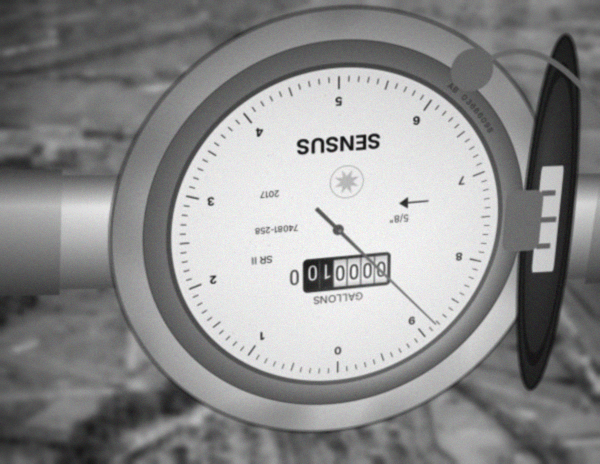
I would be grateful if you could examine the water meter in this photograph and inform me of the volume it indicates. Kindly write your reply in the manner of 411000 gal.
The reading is 98.8 gal
